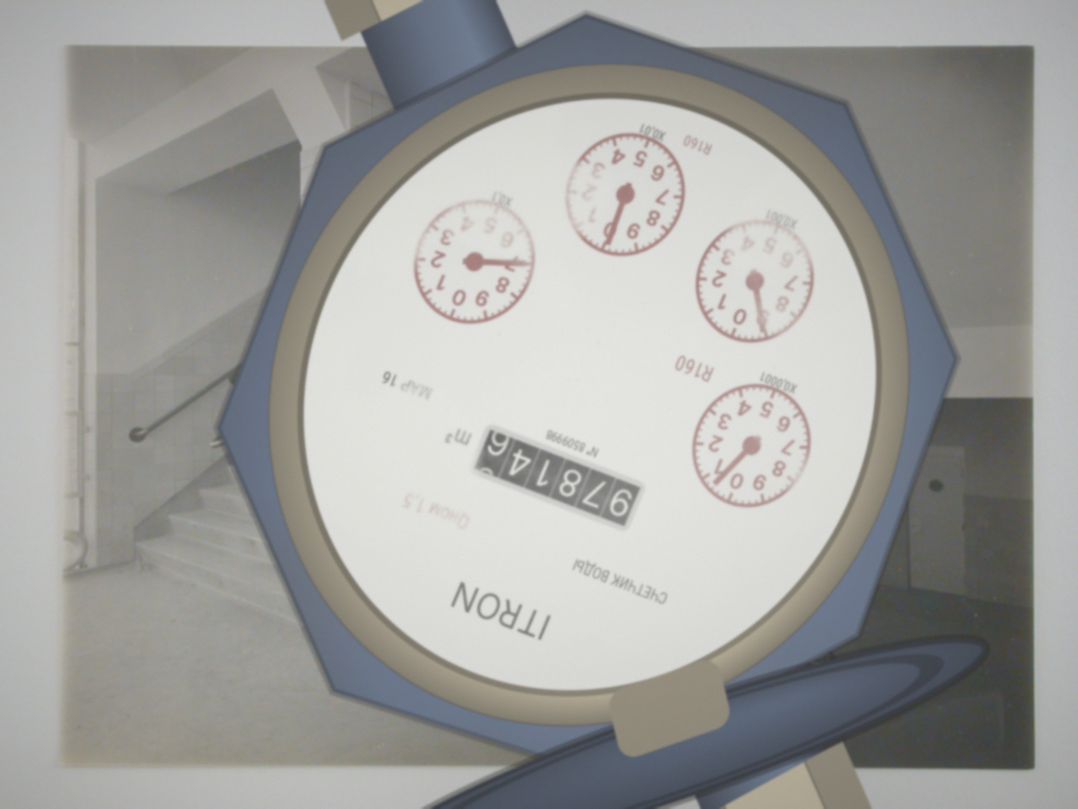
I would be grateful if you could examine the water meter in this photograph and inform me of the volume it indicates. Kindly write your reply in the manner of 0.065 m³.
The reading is 978145.6990 m³
